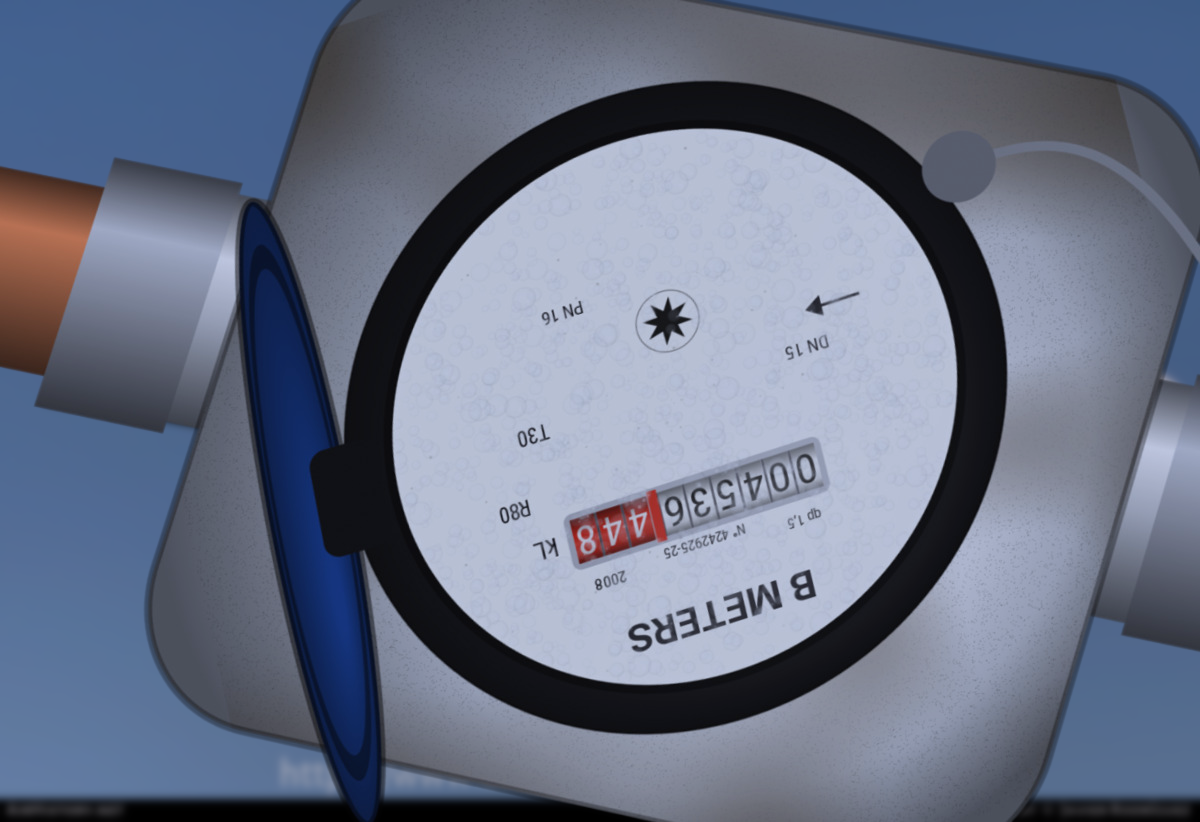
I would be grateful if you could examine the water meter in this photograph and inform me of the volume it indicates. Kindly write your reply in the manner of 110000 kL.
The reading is 4536.448 kL
